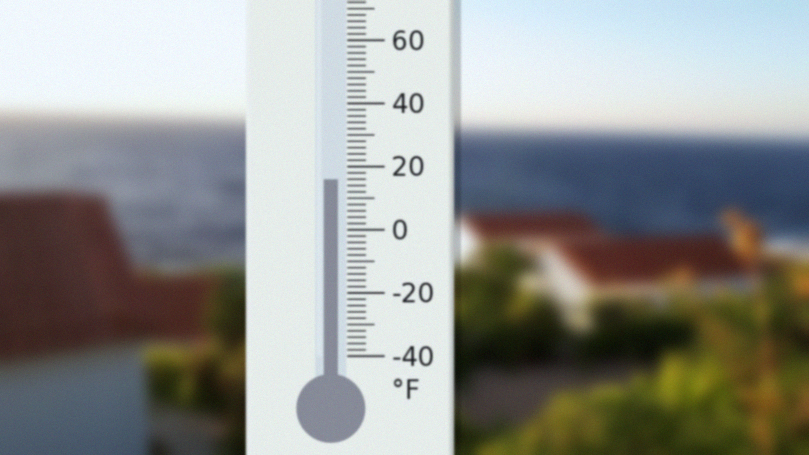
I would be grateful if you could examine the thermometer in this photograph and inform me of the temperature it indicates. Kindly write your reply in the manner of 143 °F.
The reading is 16 °F
